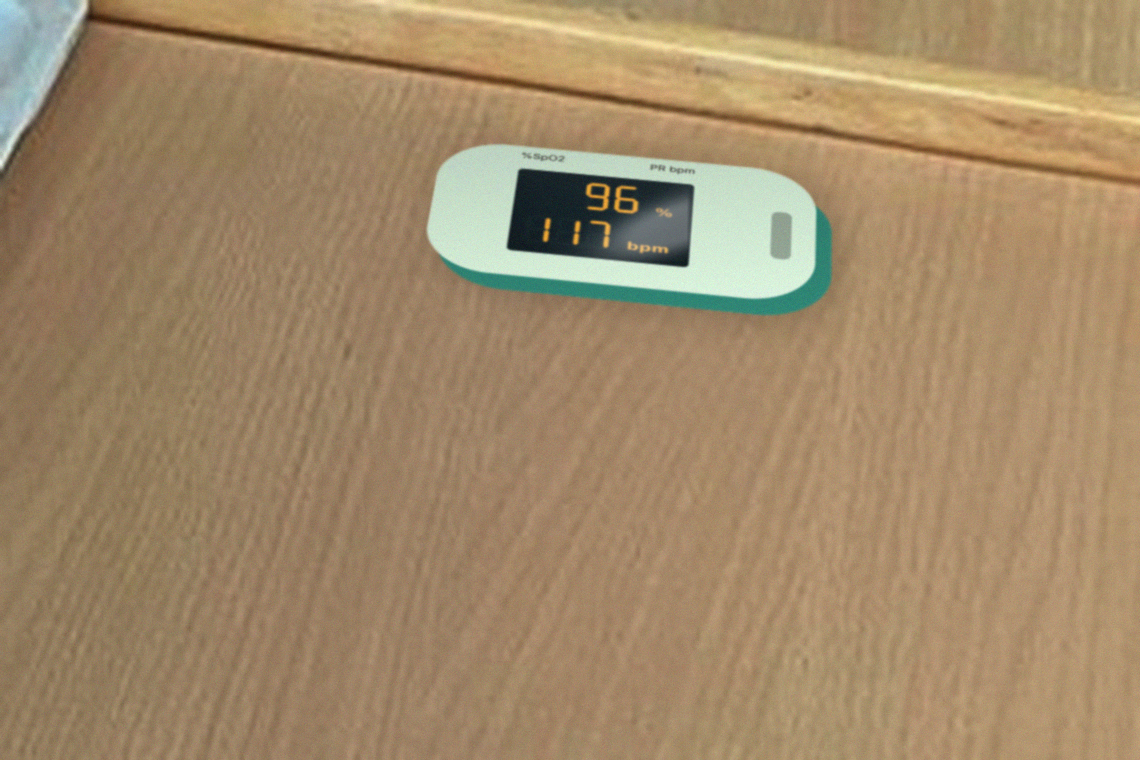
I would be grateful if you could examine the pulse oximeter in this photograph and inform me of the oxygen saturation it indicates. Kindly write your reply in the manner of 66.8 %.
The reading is 96 %
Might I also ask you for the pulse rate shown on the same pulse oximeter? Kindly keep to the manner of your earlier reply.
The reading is 117 bpm
